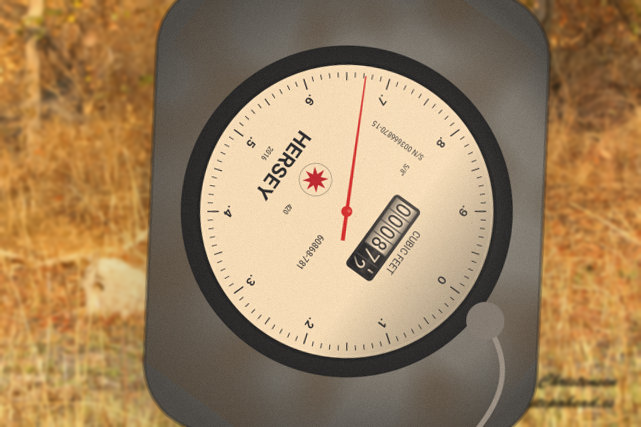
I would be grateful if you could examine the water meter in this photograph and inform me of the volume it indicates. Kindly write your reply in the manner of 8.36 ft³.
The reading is 871.67 ft³
